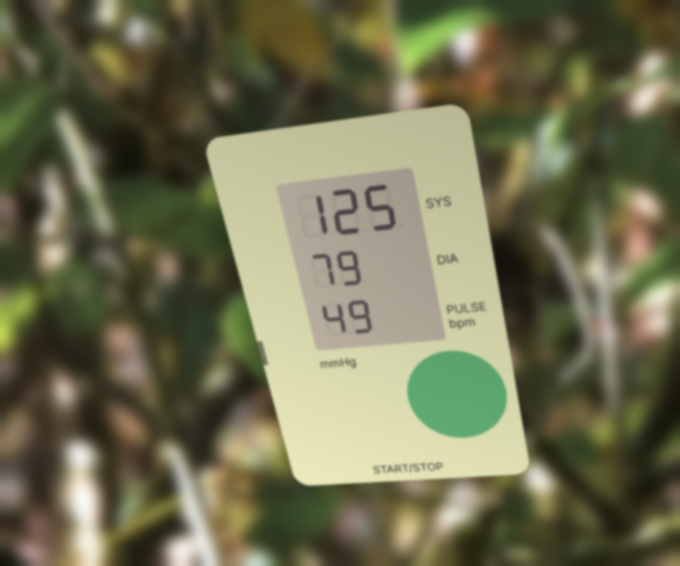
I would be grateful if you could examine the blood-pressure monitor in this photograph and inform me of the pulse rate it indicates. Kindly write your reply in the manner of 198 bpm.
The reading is 49 bpm
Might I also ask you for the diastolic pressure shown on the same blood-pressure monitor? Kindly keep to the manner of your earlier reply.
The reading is 79 mmHg
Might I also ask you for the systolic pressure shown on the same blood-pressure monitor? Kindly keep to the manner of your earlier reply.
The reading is 125 mmHg
